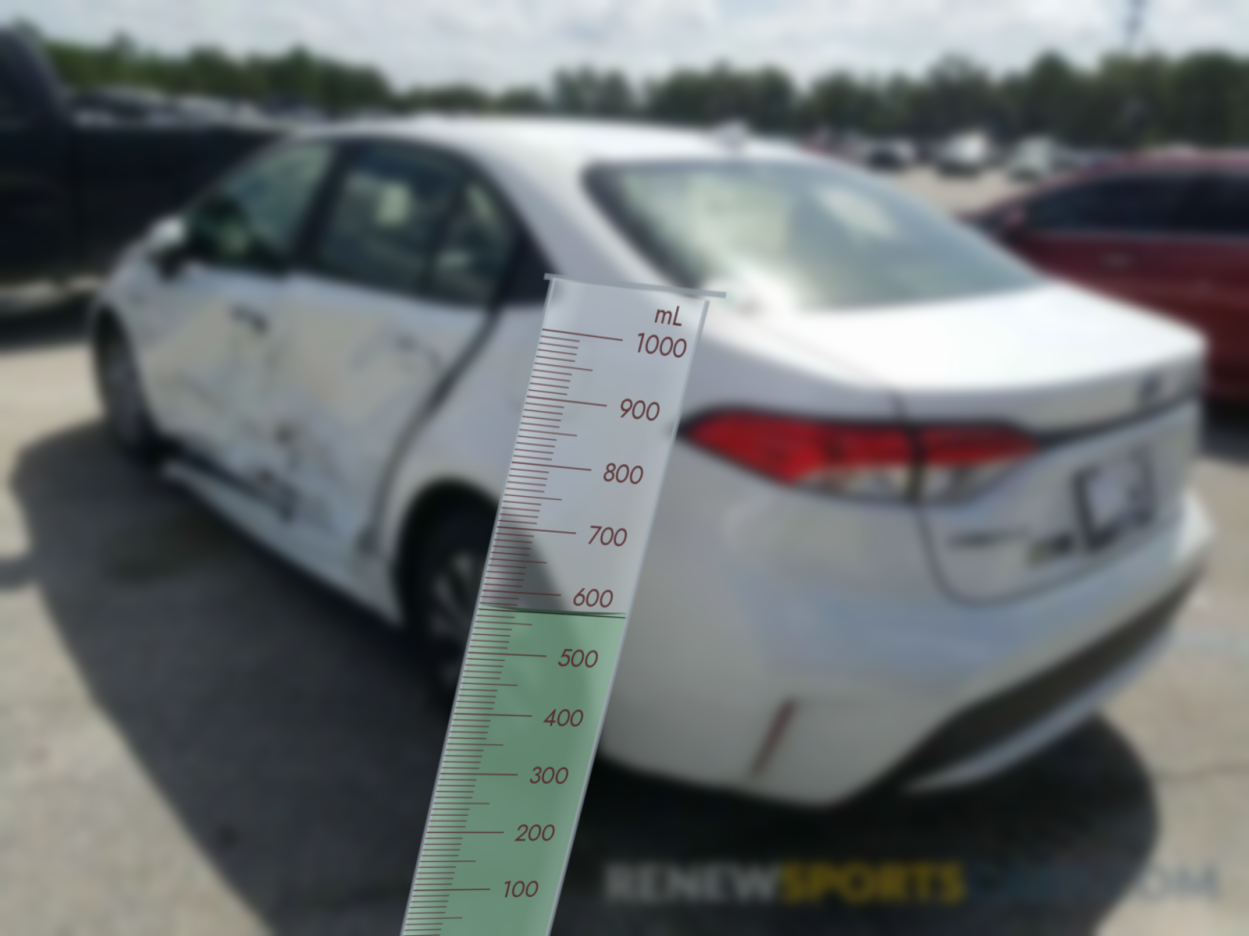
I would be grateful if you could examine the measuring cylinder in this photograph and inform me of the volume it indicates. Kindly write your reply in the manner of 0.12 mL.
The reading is 570 mL
